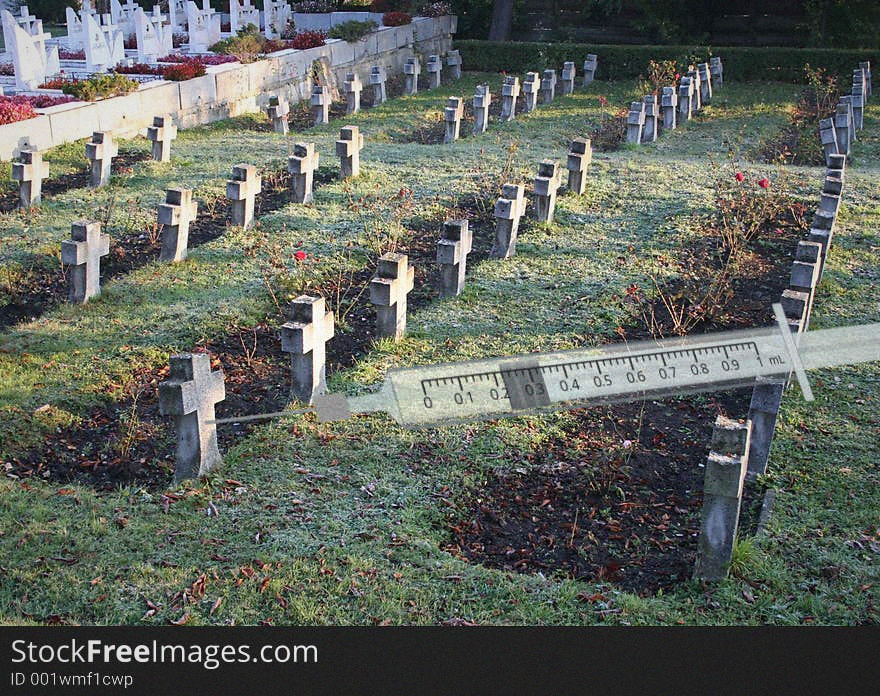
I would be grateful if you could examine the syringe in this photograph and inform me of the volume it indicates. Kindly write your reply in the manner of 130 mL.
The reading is 0.22 mL
